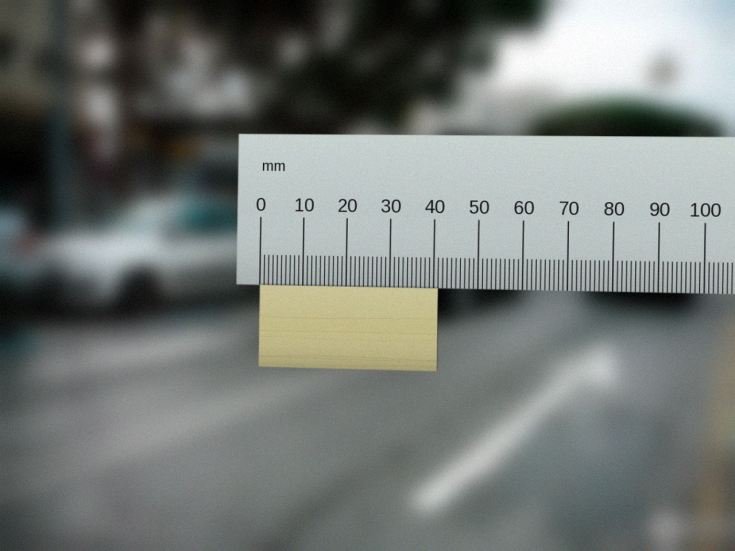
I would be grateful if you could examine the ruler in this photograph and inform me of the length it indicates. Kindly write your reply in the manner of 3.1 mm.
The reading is 41 mm
